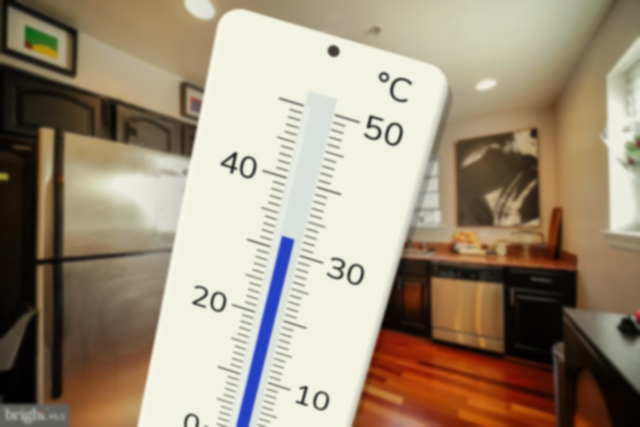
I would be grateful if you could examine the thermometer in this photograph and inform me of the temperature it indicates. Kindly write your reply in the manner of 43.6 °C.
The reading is 32 °C
